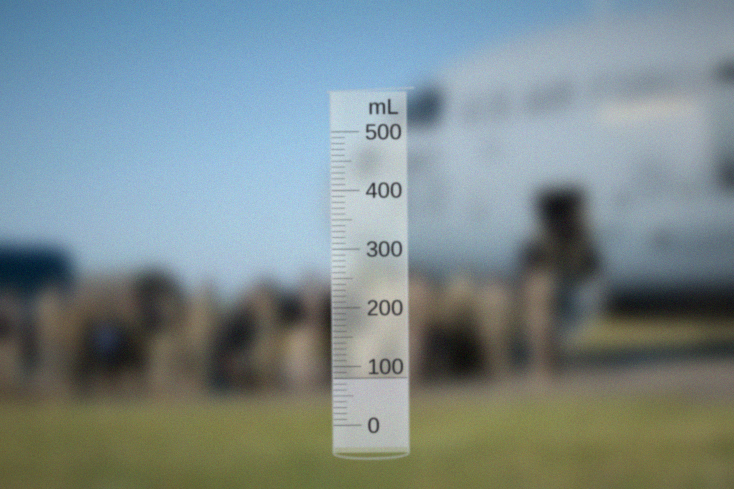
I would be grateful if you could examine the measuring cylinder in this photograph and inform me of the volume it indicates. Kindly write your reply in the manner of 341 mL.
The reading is 80 mL
